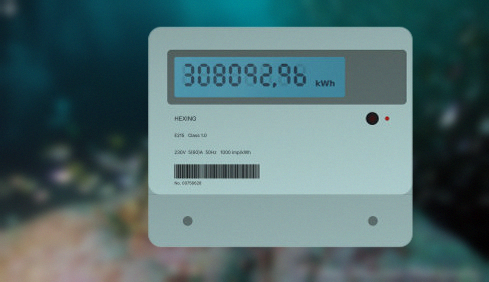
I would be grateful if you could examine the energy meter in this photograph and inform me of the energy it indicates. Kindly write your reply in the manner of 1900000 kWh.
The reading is 308092.96 kWh
